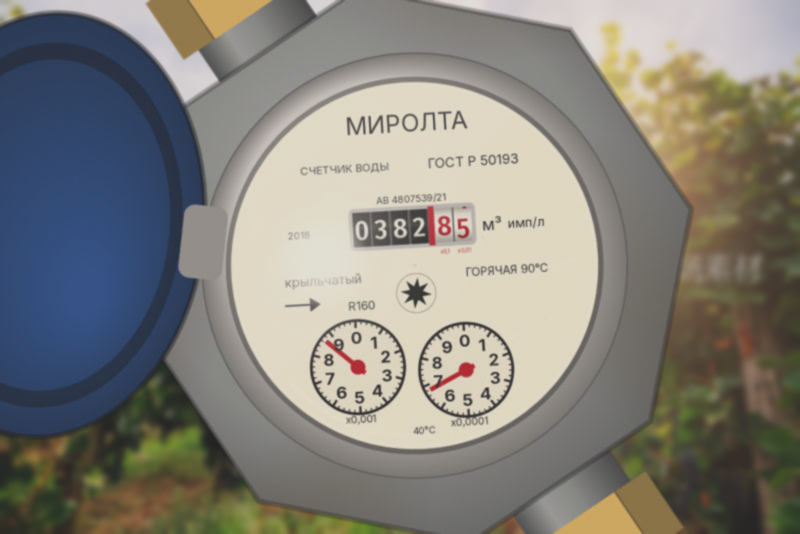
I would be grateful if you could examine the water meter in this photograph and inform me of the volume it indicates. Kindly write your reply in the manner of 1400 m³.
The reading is 382.8486 m³
